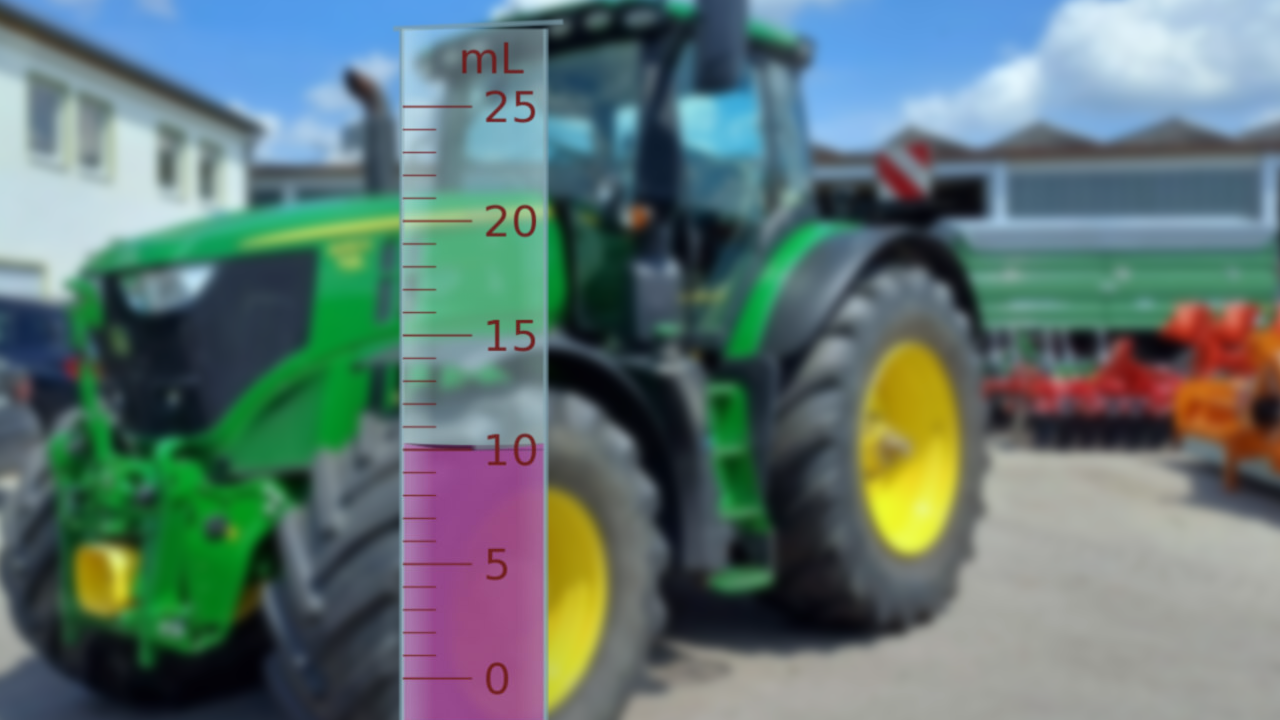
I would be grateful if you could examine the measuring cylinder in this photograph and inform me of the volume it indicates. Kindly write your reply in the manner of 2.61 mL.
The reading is 10 mL
